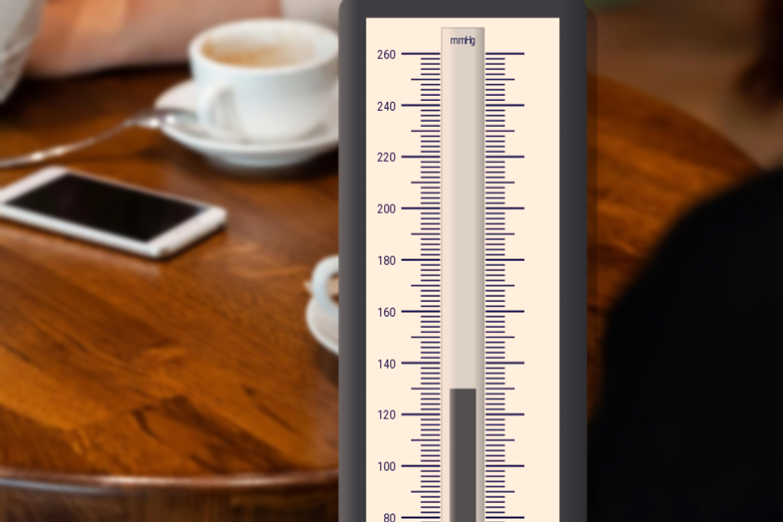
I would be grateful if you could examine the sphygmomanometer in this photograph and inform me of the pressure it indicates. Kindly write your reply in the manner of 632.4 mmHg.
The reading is 130 mmHg
